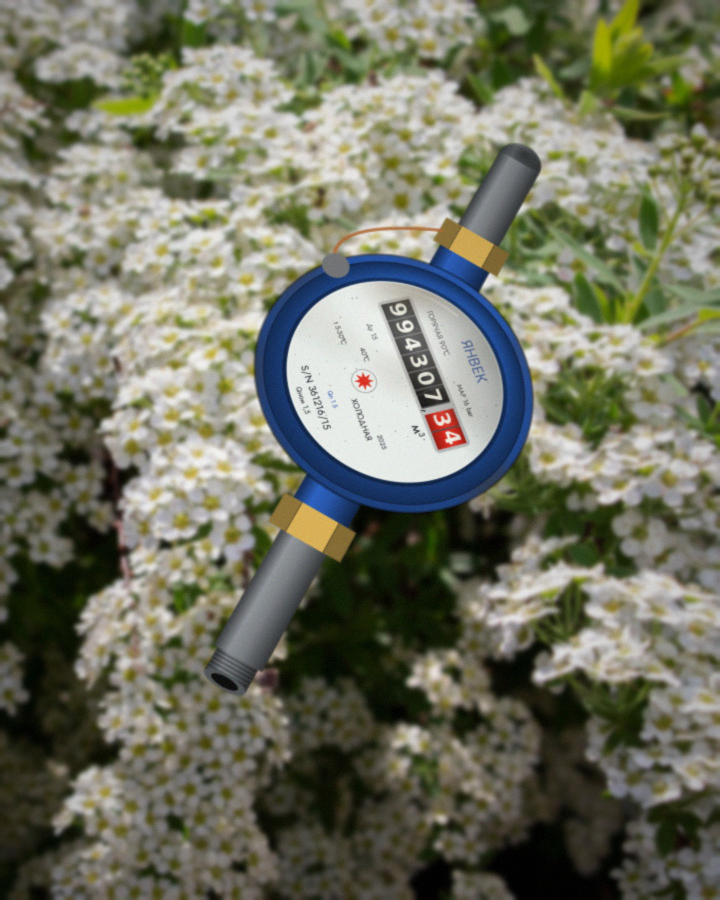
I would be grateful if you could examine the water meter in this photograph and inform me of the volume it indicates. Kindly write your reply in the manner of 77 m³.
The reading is 994307.34 m³
